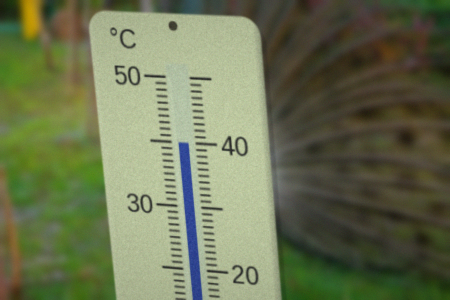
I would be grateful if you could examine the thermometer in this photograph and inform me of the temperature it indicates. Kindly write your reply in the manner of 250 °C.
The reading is 40 °C
